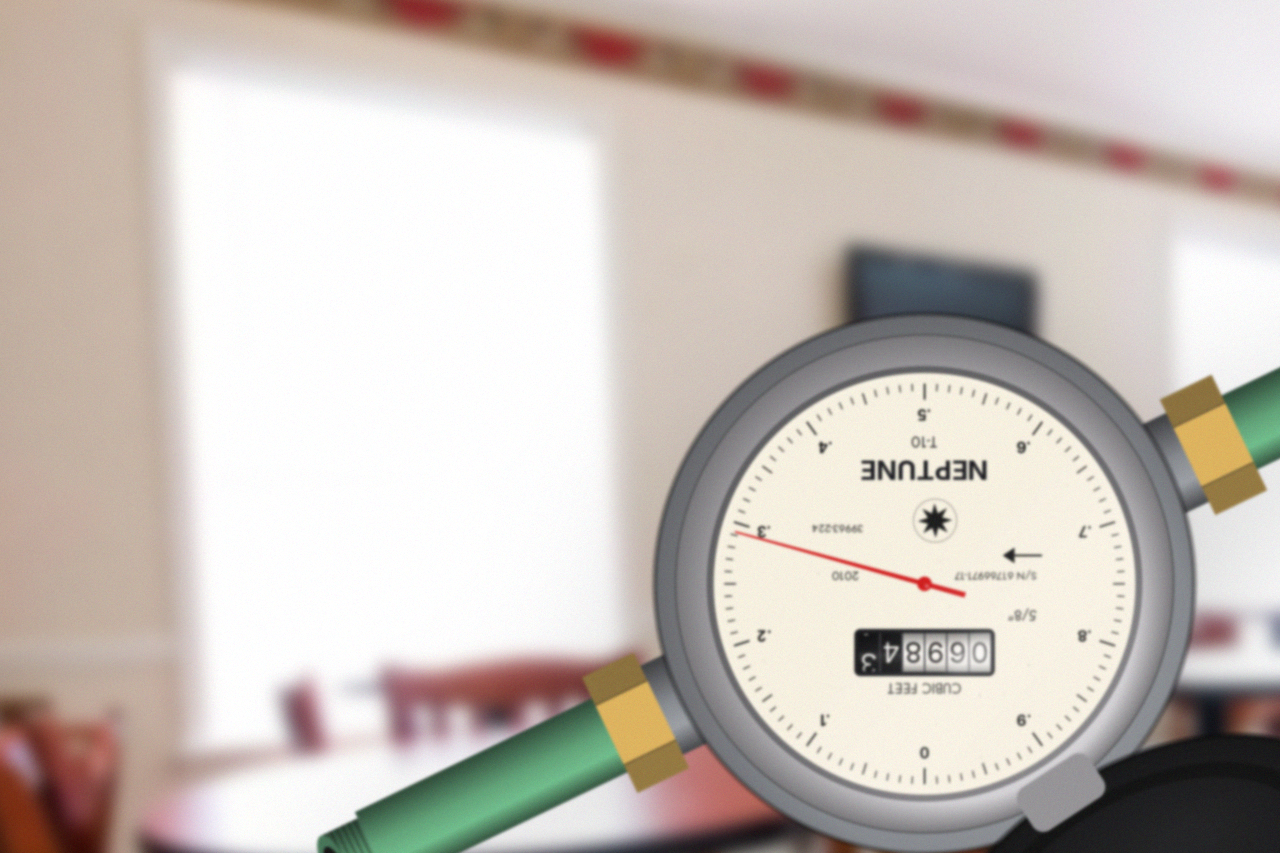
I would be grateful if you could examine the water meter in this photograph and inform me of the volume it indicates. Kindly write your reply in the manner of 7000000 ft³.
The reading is 69843.29 ft³
